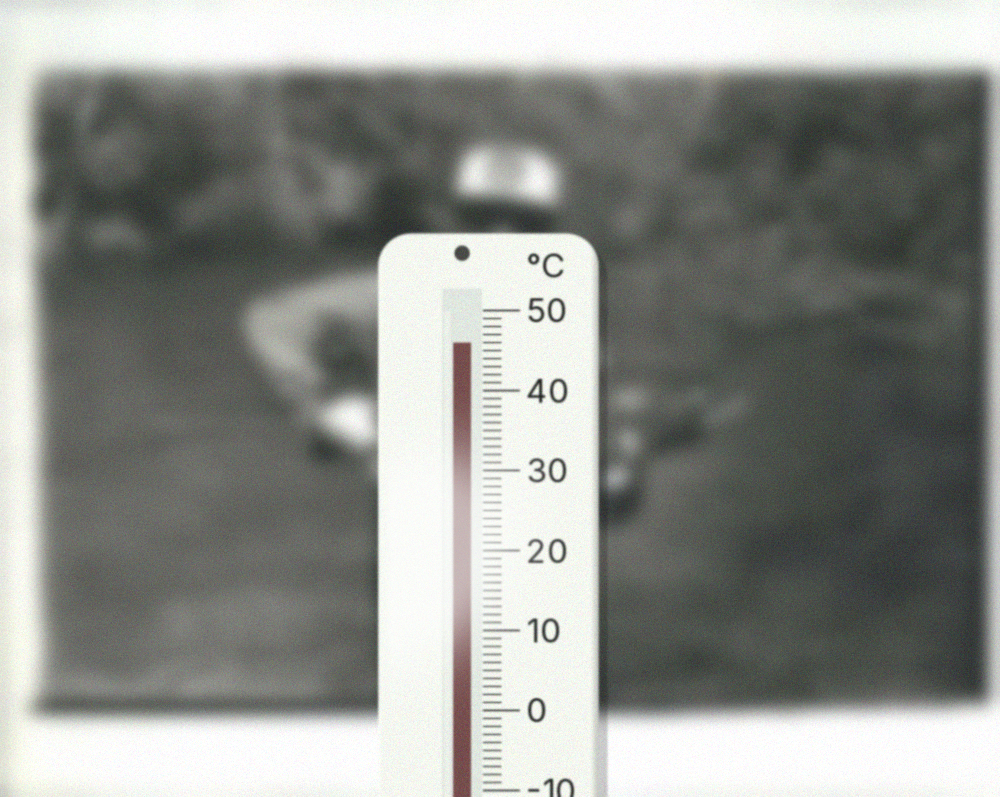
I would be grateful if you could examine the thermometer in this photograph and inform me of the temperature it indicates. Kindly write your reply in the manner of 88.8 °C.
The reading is 46 °C
